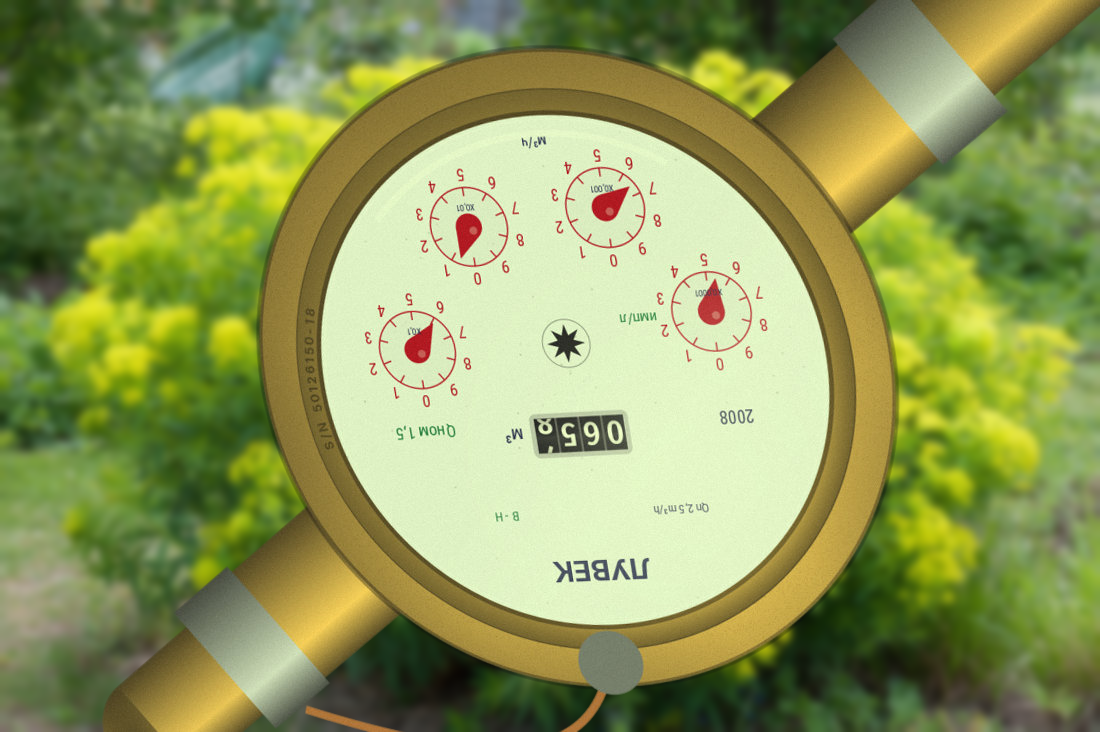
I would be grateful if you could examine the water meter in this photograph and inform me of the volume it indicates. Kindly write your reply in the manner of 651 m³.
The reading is 657.6065 m³
